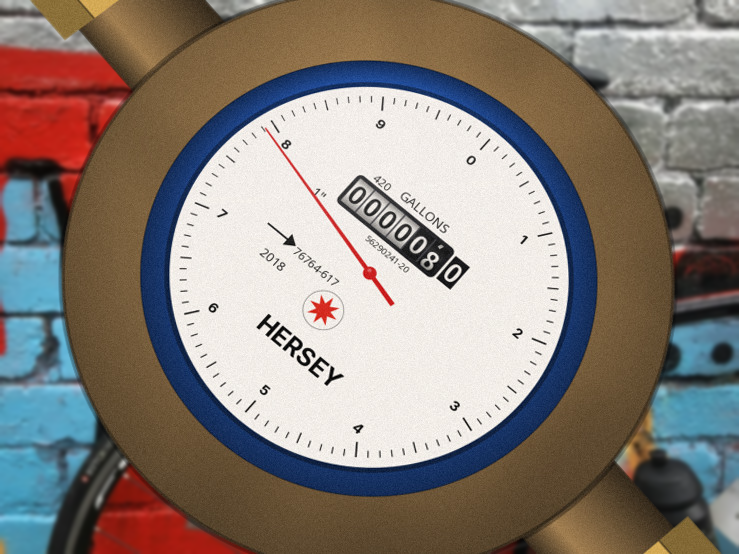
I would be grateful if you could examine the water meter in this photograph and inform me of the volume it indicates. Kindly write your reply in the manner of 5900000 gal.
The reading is 77.9 gal
